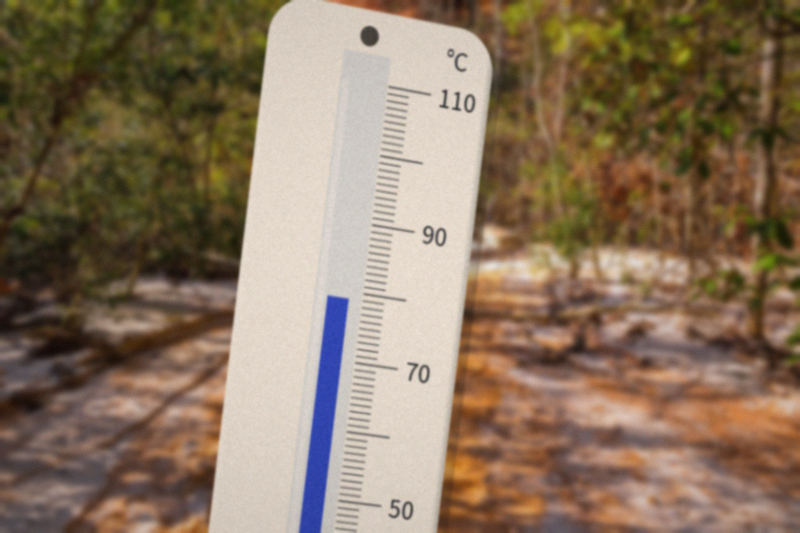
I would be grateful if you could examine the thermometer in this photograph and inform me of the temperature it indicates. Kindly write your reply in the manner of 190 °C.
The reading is 79 °C
